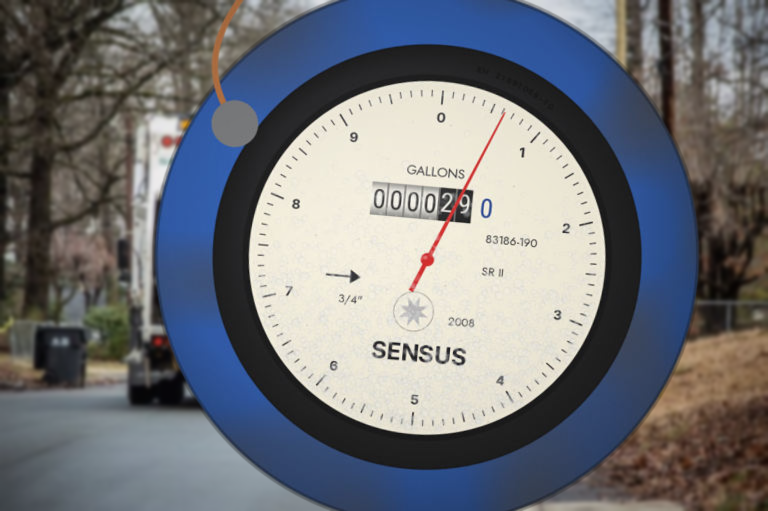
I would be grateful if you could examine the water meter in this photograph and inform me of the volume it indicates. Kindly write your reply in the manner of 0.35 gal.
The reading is 290.6 gal
